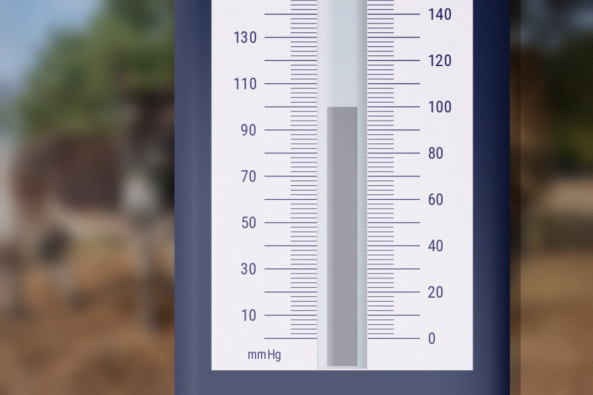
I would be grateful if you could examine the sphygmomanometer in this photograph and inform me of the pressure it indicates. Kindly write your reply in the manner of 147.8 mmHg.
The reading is 100 mmHg
